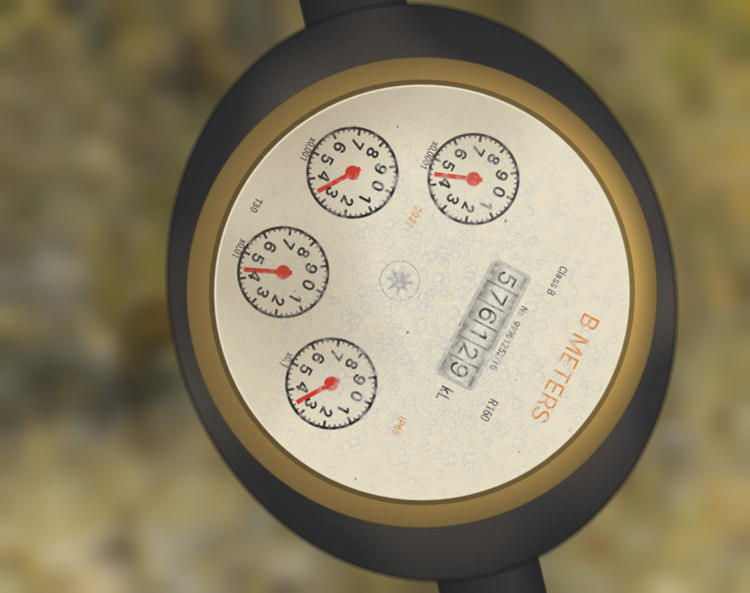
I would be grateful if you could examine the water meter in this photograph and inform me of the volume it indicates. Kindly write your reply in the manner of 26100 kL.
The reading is 576129.3434 kL
